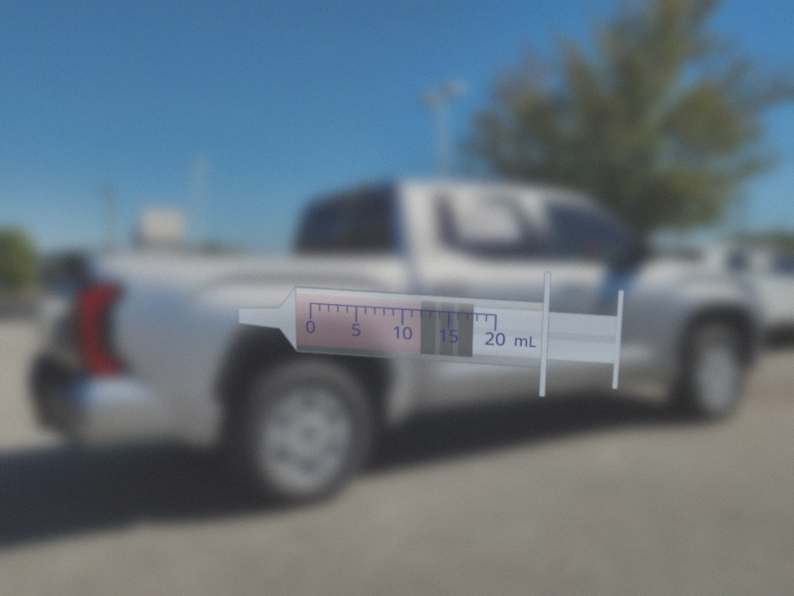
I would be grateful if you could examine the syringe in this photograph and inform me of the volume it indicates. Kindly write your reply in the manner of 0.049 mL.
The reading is 12 mL
